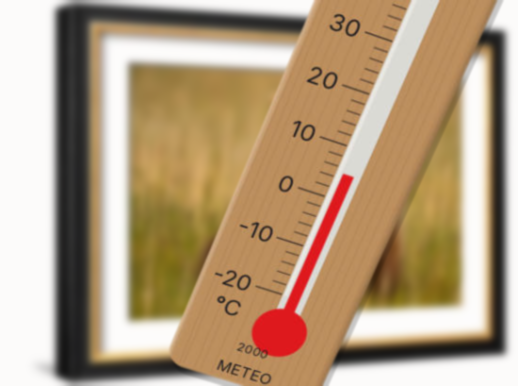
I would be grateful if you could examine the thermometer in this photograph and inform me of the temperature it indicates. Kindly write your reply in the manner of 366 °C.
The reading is 5 °C
